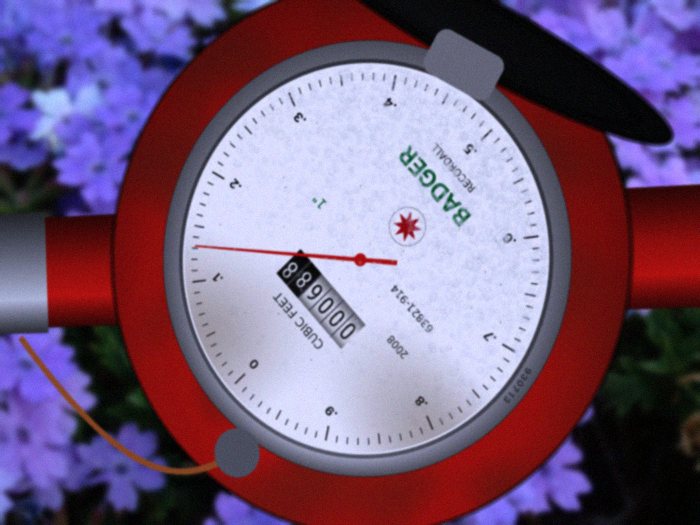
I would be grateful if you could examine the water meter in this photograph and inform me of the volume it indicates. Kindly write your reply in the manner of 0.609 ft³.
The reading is 688.13 ft³
